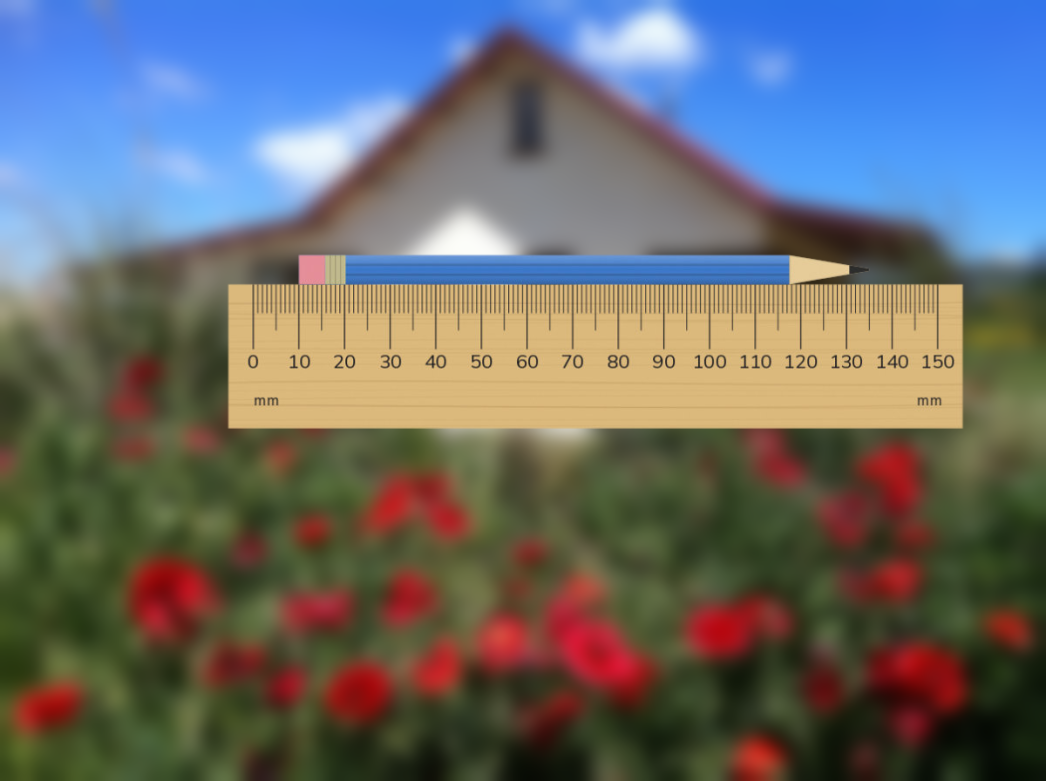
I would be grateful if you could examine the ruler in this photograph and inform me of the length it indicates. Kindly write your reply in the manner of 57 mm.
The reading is 125 mm
